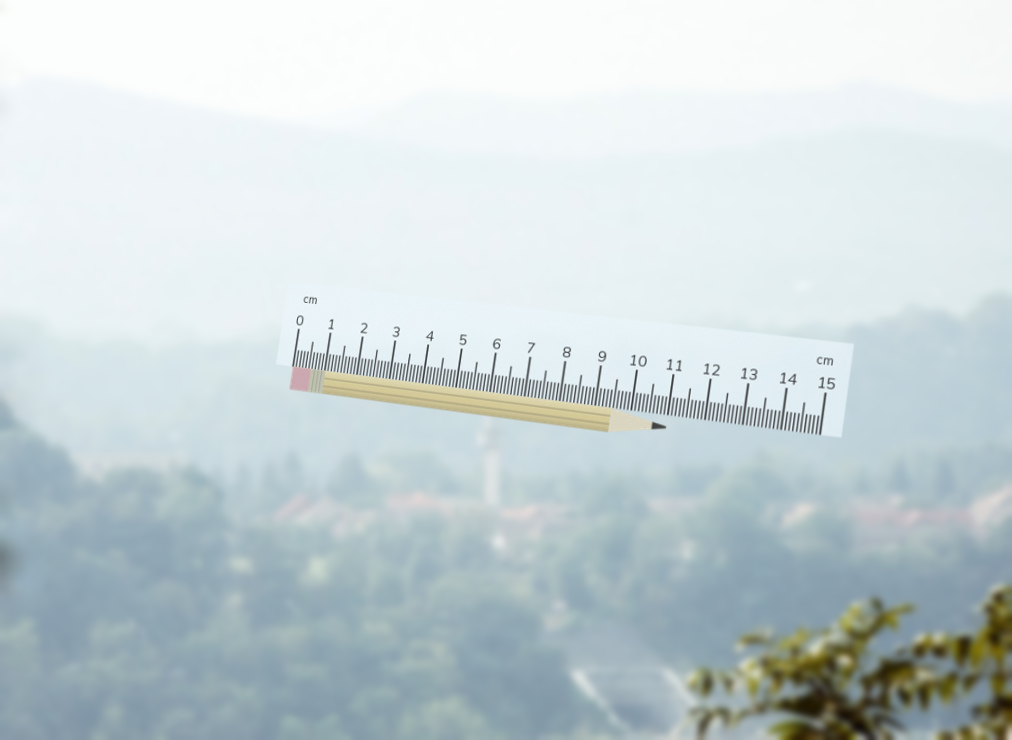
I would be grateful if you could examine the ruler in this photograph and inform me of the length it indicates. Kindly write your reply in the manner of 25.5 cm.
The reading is 11 cm
